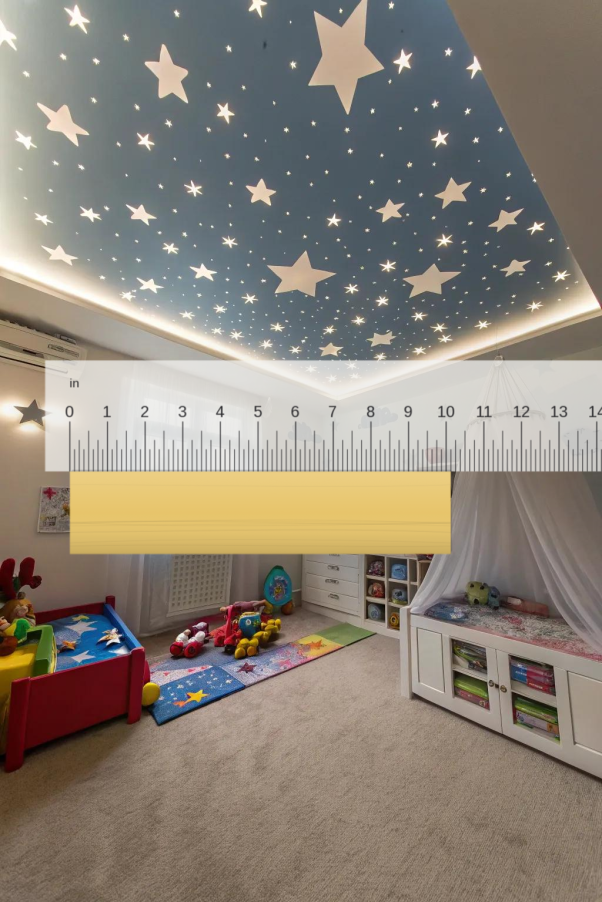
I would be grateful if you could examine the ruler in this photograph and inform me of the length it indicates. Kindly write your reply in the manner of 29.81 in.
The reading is 10.125 in
